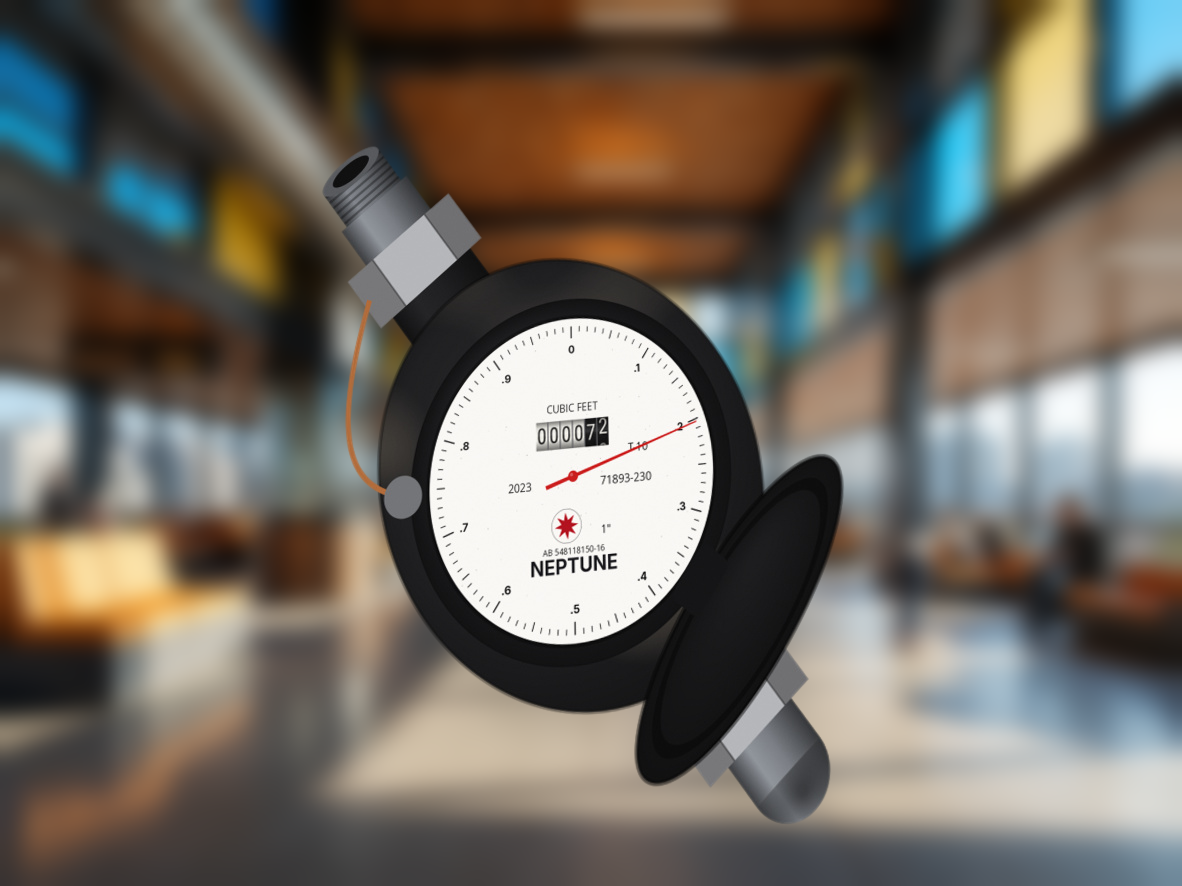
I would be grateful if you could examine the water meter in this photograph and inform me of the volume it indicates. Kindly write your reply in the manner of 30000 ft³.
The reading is 72.20 ft³
